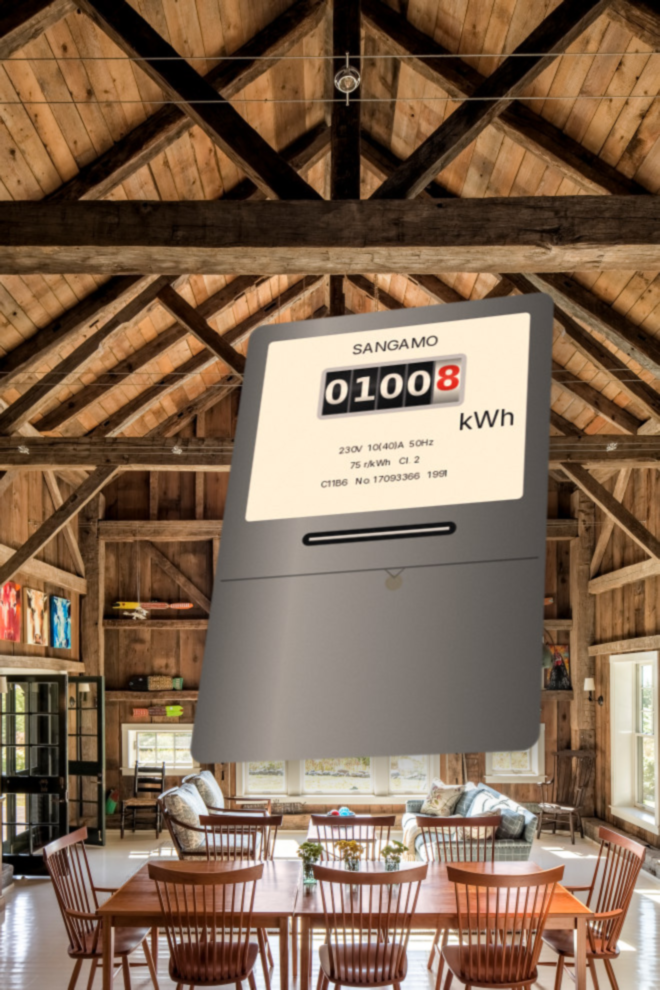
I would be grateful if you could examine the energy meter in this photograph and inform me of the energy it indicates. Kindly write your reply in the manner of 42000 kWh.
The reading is 100.8 kWh
